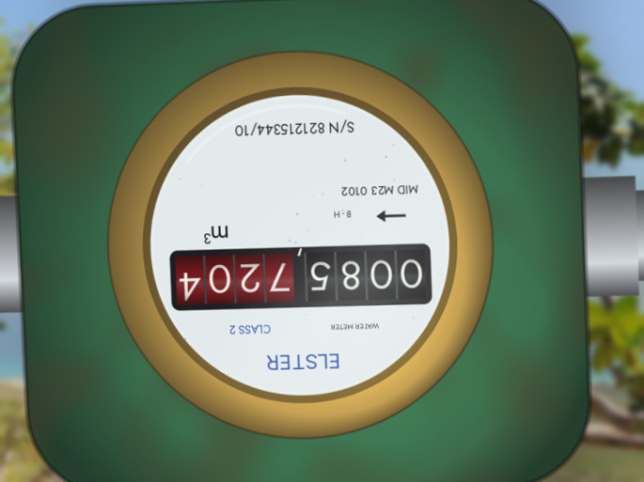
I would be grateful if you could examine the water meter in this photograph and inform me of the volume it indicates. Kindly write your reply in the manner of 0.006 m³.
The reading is 85.7204 m³
